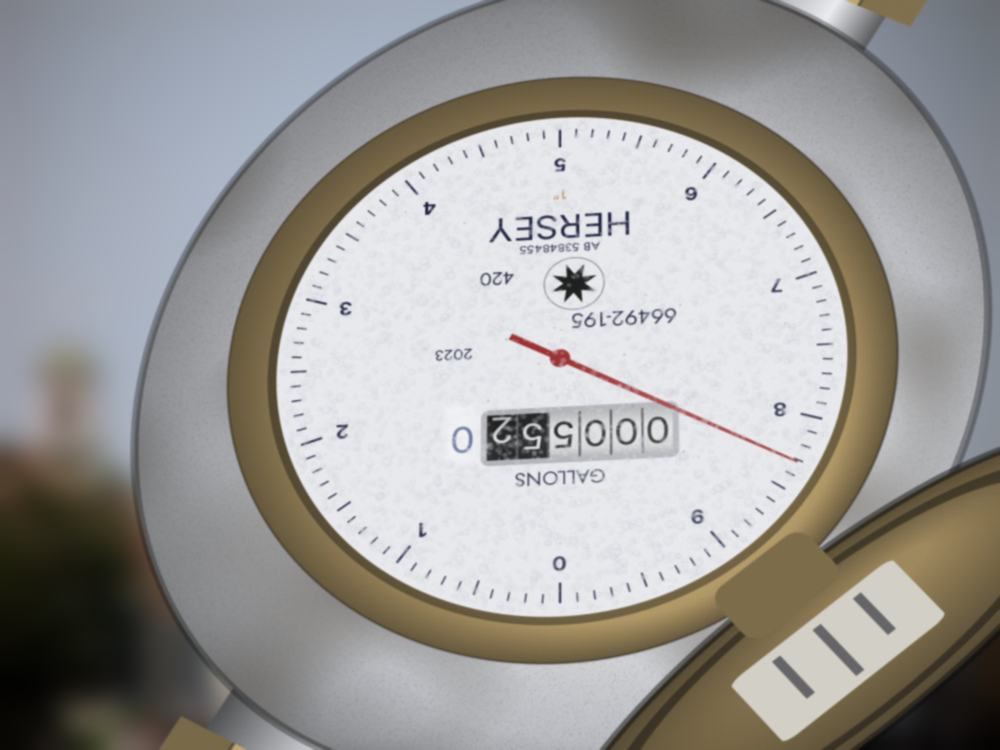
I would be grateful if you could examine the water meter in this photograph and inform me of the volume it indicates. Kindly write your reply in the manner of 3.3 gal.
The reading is 5518.3 gal
